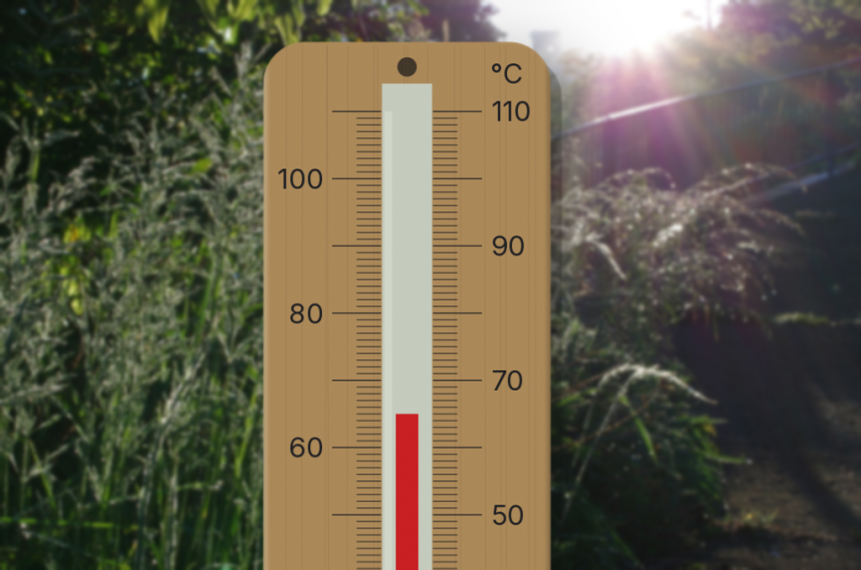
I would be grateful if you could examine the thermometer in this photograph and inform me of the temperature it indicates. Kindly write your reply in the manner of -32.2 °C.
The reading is 65 °C
